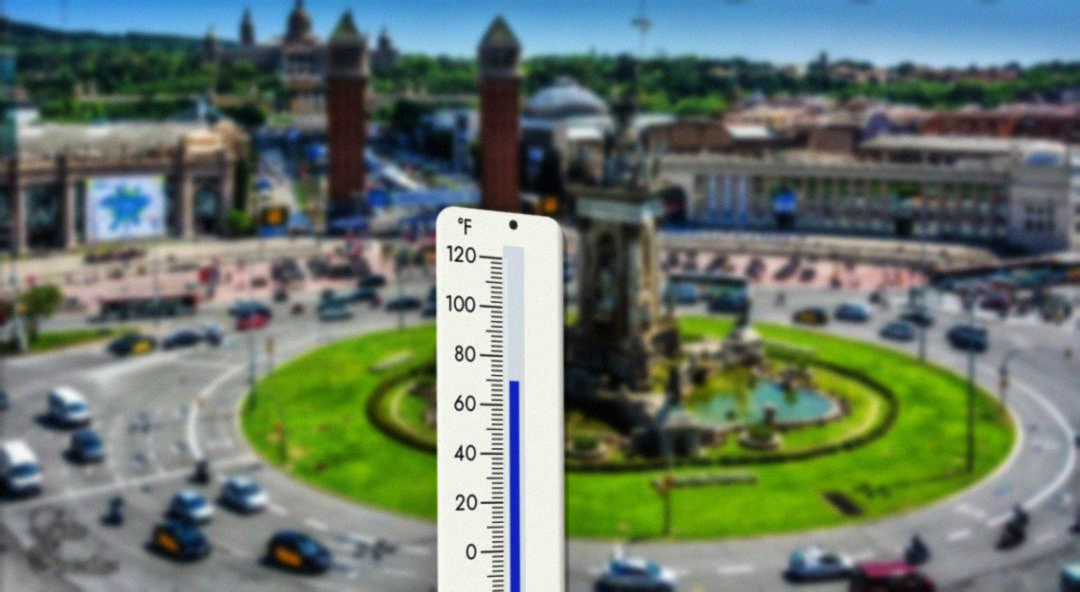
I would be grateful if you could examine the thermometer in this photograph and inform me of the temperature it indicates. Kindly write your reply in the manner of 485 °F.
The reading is 70 °F
